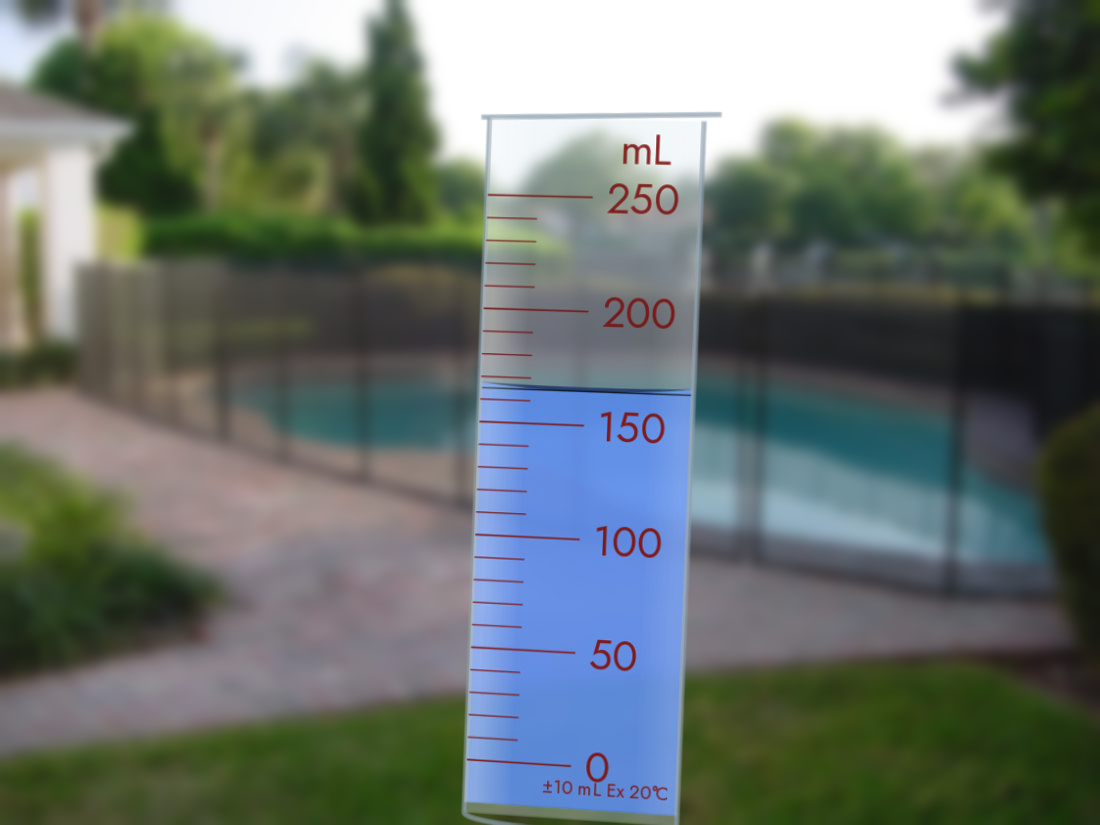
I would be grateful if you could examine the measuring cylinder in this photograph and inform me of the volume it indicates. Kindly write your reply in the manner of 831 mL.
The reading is 165 mL
